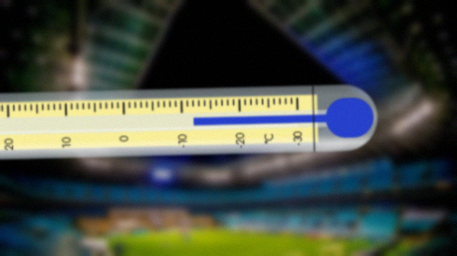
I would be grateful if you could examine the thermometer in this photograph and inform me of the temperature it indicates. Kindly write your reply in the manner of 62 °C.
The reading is -12 °C
